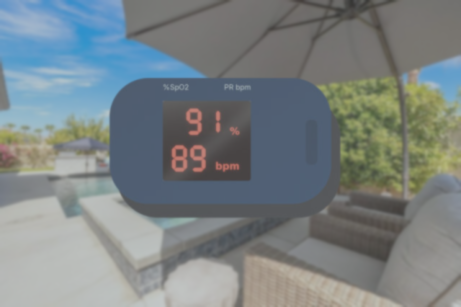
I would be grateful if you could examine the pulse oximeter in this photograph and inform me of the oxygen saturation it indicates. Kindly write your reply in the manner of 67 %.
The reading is 91 %
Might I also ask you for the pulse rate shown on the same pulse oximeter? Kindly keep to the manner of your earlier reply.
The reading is 89 bpm
